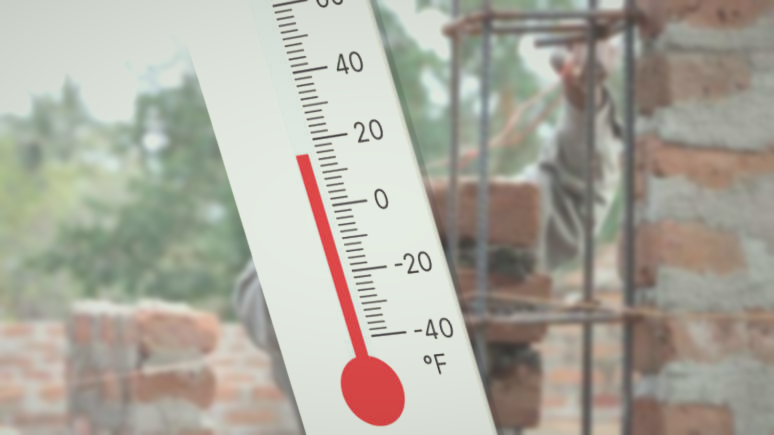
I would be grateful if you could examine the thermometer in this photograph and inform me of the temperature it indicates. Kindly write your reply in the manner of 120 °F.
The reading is 16 °F
